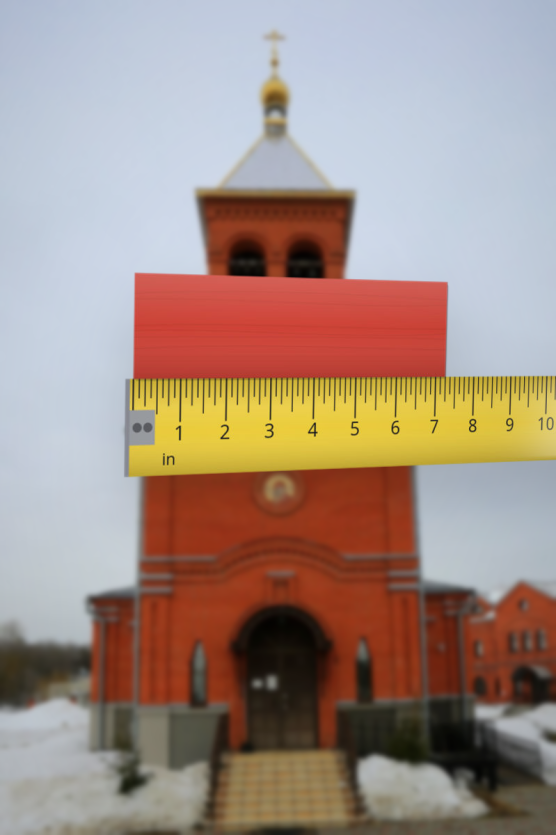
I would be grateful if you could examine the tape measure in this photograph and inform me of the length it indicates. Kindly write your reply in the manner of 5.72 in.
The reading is 7.25 in
